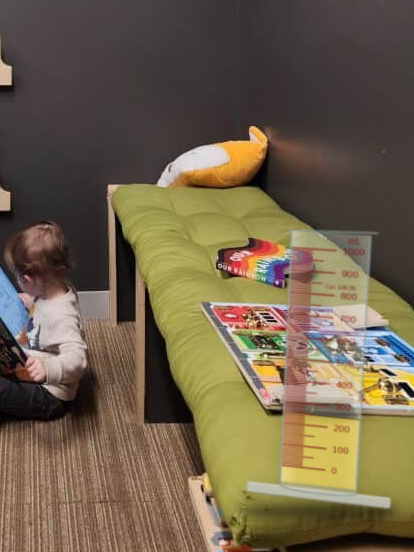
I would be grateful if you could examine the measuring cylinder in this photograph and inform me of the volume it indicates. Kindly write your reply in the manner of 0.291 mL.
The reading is 250 mL
